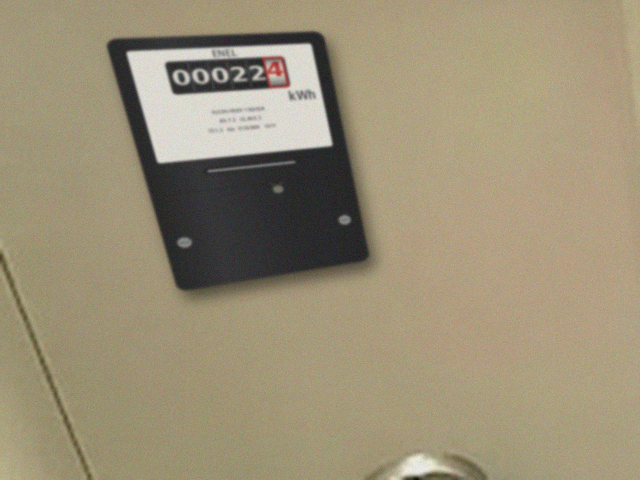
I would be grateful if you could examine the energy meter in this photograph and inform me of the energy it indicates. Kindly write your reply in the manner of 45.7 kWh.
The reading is 22.4 kWh
